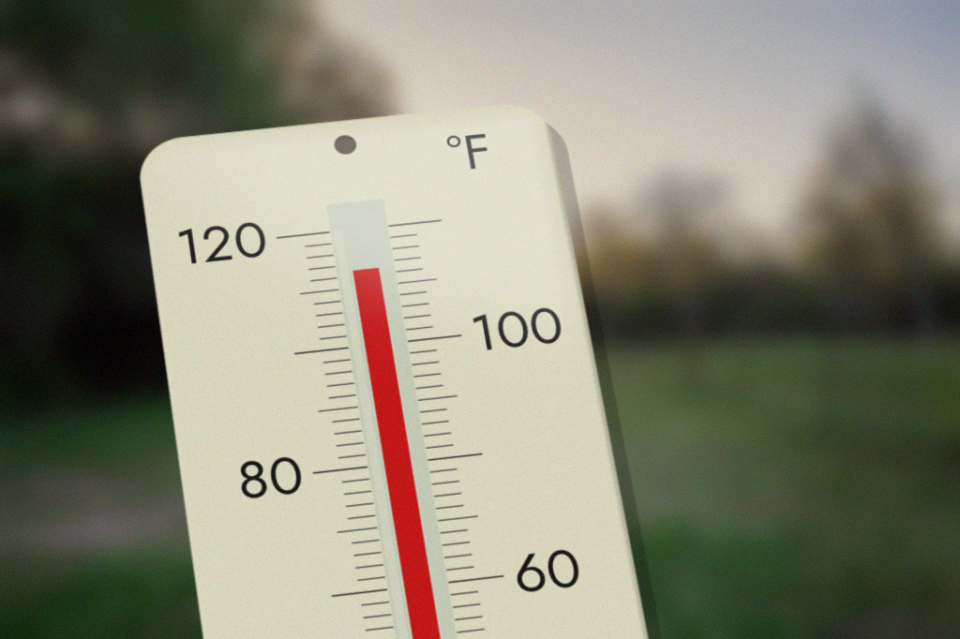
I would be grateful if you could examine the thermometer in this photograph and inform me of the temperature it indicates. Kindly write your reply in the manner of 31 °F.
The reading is 113 °F
